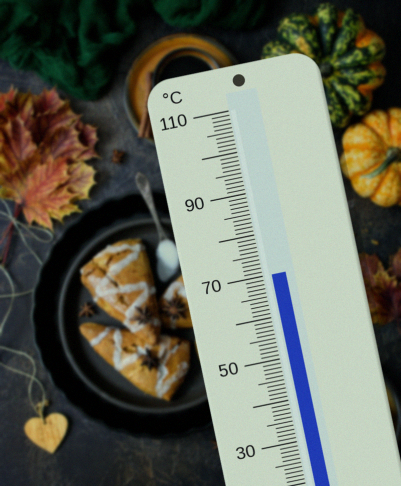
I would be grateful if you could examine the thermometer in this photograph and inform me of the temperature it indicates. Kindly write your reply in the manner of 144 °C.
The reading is 70 °C
